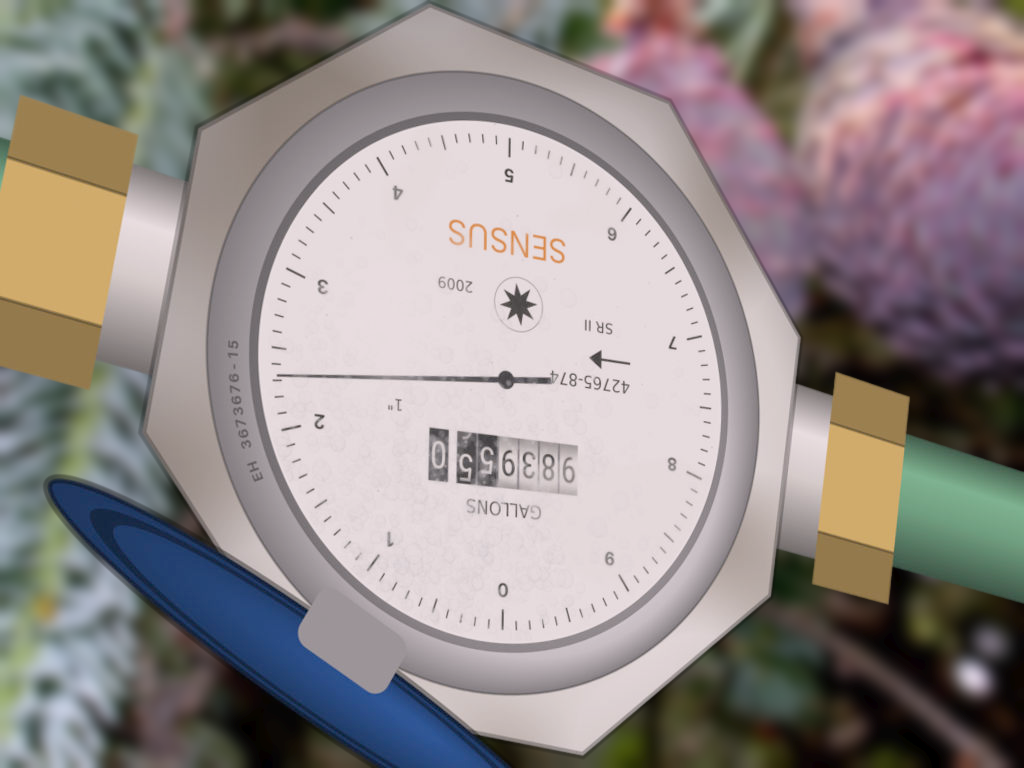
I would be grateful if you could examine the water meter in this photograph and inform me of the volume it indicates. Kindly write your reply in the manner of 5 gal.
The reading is 9839552.3 gal
